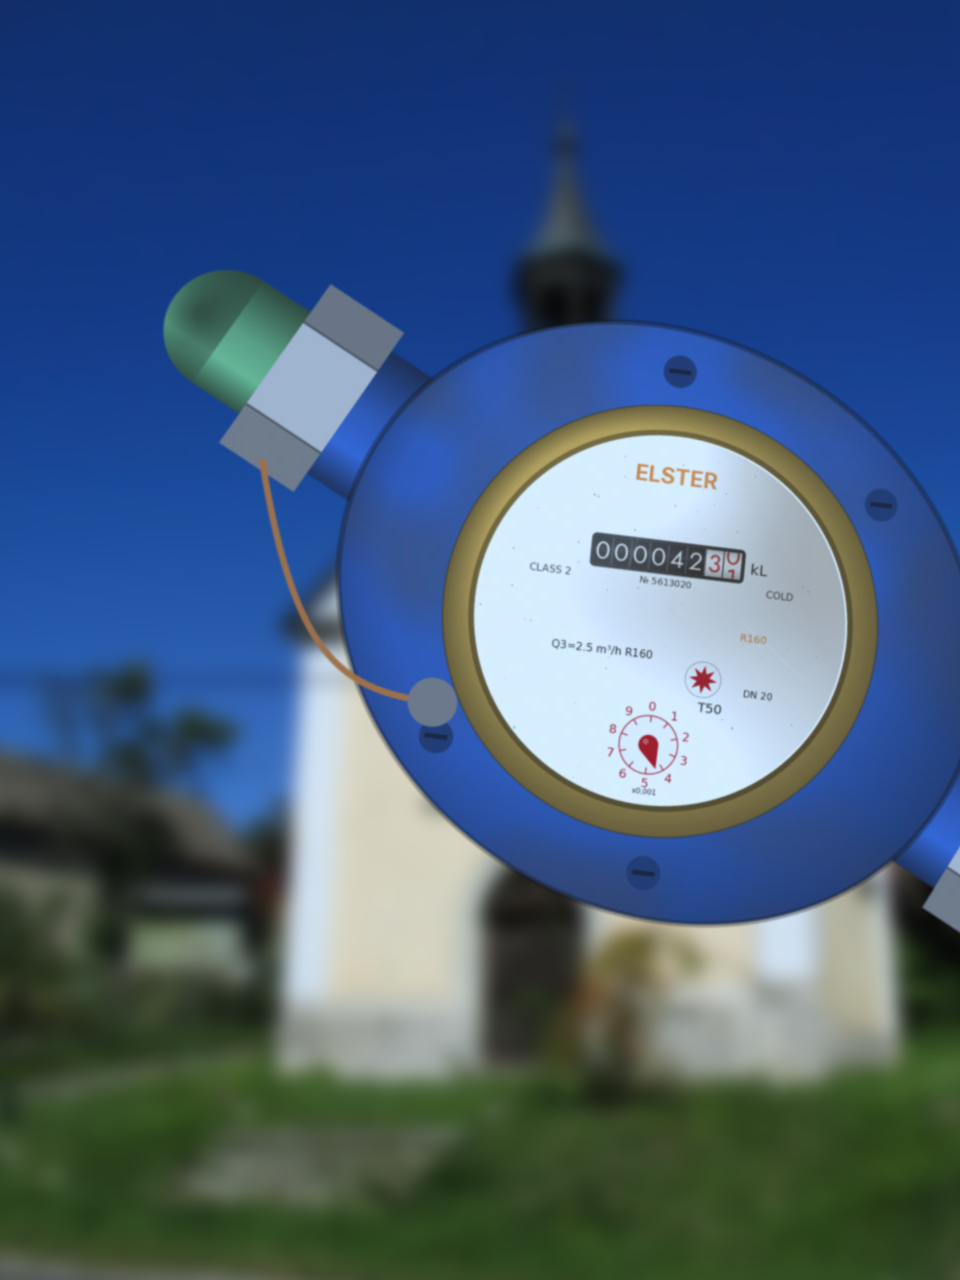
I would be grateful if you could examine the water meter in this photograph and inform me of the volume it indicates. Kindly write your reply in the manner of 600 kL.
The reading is 42.304 kL
